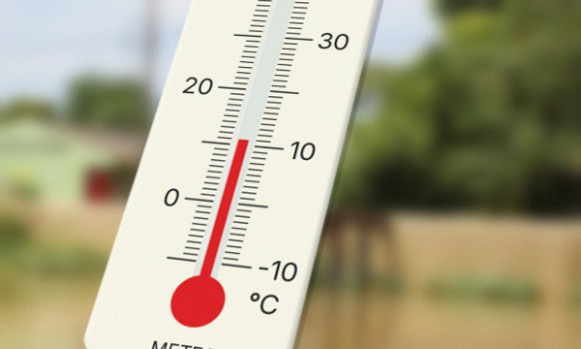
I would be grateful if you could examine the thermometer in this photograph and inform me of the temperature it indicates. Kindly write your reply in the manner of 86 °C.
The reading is 11 °C
